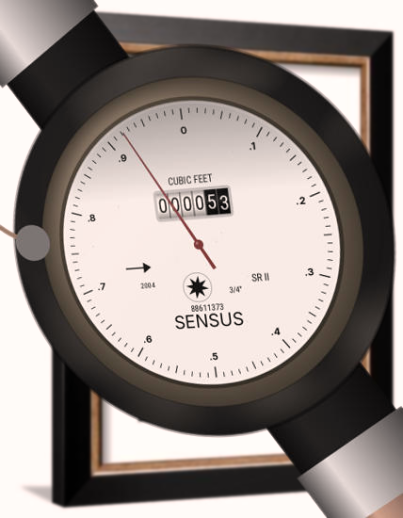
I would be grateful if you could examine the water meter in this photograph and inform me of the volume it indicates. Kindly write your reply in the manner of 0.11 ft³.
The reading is 52.92 ft³
